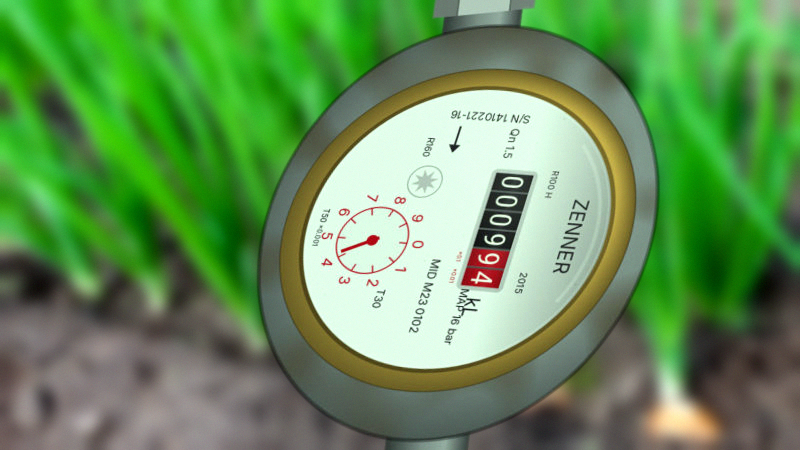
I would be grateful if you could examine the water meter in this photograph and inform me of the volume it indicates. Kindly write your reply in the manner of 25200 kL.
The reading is 9.944 kL
